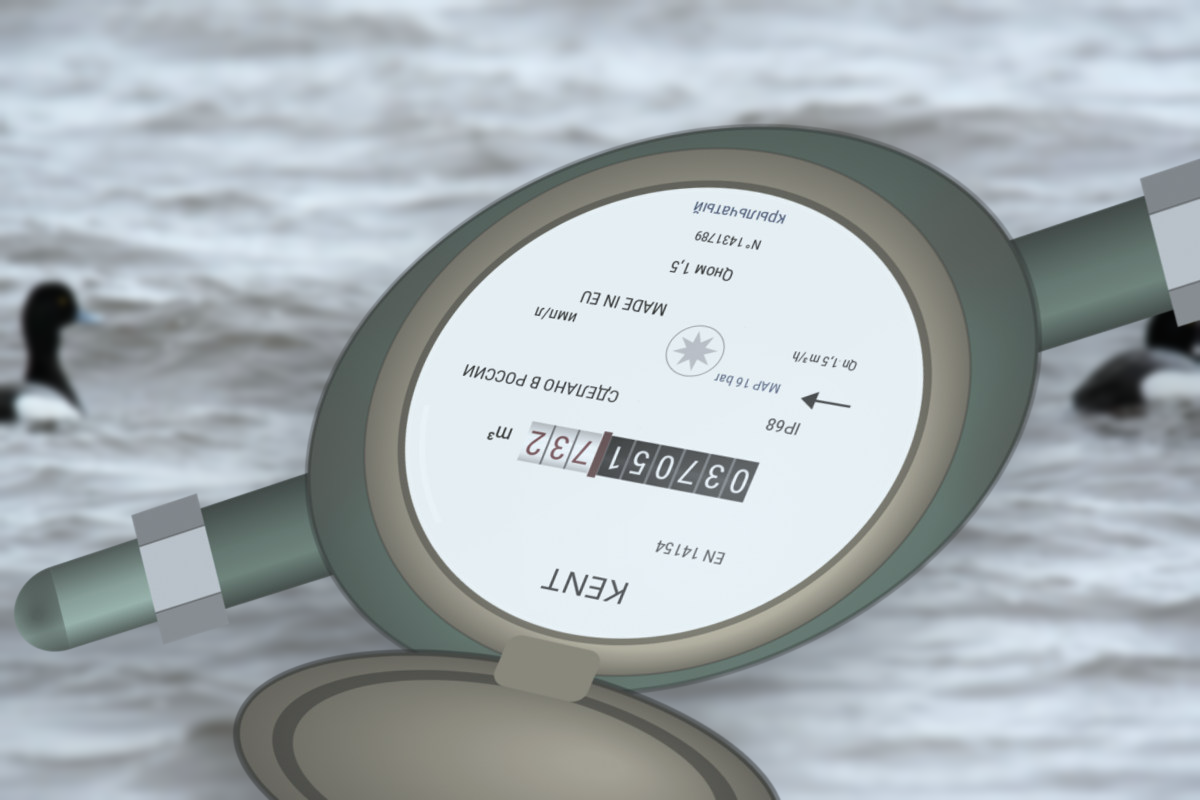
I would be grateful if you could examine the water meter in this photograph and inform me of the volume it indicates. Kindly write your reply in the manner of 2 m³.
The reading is 37051.732 m³
